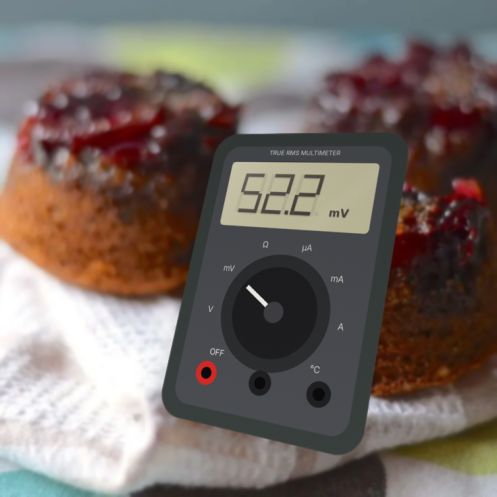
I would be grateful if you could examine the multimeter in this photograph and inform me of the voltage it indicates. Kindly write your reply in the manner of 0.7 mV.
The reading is 52.2 mV
